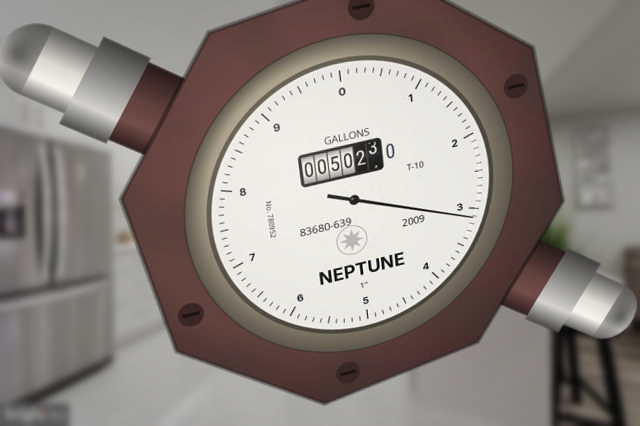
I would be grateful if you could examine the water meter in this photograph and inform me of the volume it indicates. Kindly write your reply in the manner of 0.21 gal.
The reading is 50233.1 gal
